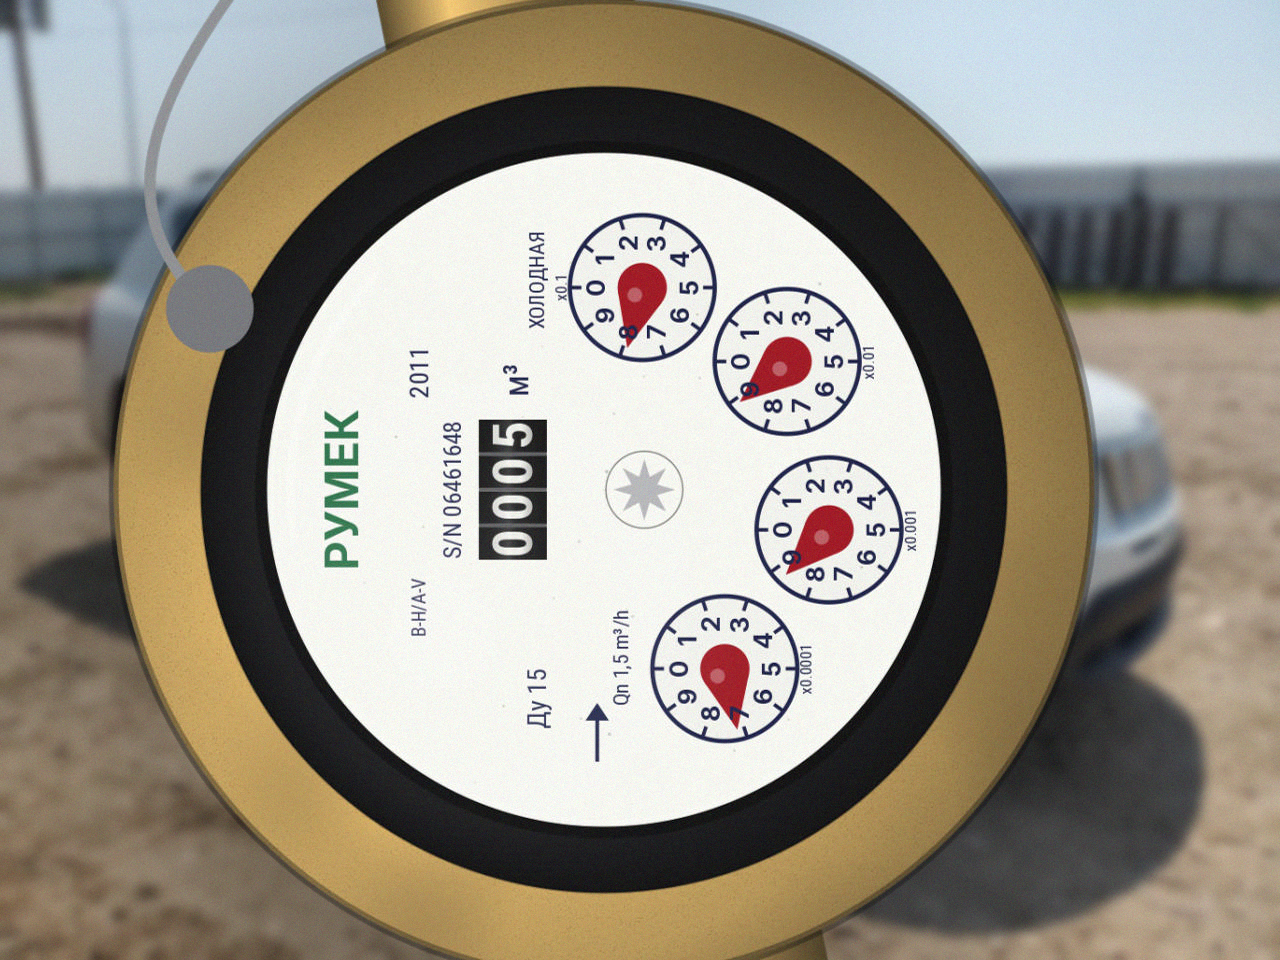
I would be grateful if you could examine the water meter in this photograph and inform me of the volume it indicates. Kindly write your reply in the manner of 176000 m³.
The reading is 5.7887 m³
